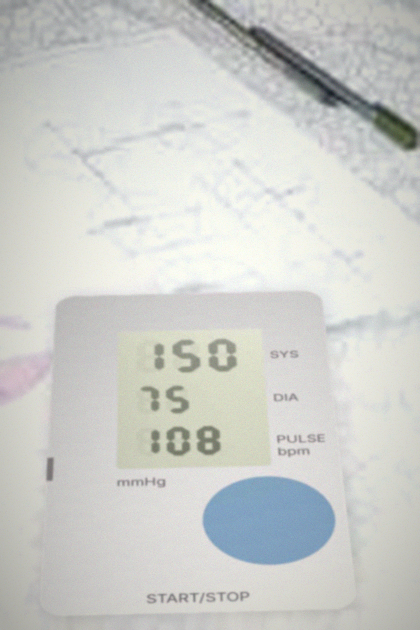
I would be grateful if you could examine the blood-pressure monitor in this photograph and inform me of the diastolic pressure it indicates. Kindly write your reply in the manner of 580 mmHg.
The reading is 75 mmHg
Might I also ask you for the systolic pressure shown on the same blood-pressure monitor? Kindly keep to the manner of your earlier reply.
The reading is 150 mmHg
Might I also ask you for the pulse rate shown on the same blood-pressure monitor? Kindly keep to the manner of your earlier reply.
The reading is 108 bpm
